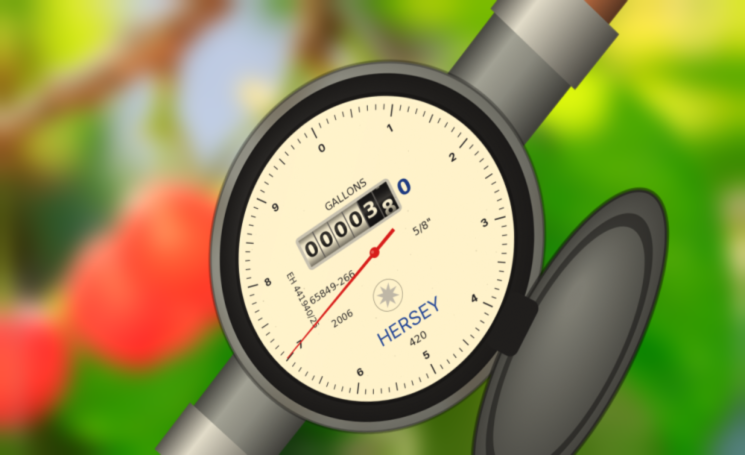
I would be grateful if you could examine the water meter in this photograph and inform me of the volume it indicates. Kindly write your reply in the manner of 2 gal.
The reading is 377.0 gal
